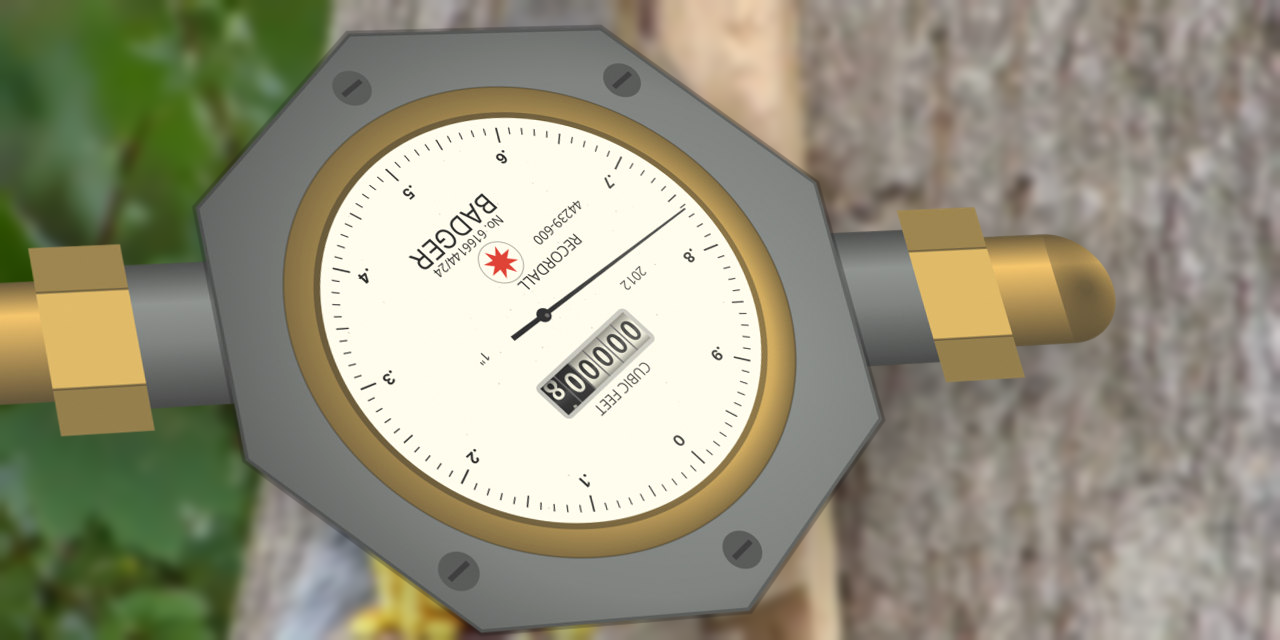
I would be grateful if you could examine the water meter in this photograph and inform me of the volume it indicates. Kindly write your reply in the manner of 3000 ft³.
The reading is 7.76 ft³
